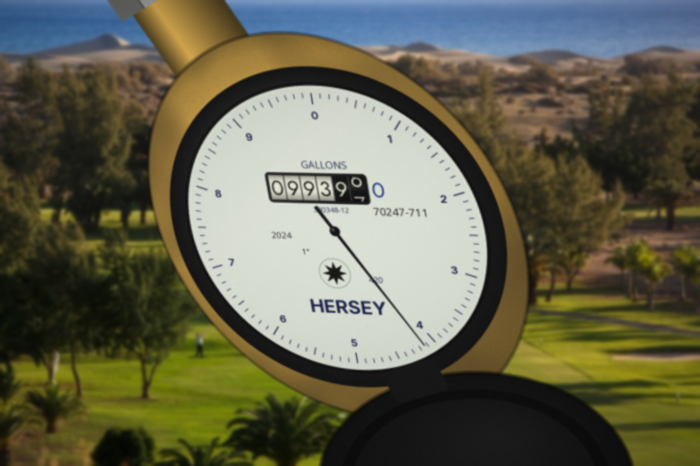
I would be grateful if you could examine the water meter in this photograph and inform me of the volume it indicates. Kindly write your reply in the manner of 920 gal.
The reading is 993964.1 gal
